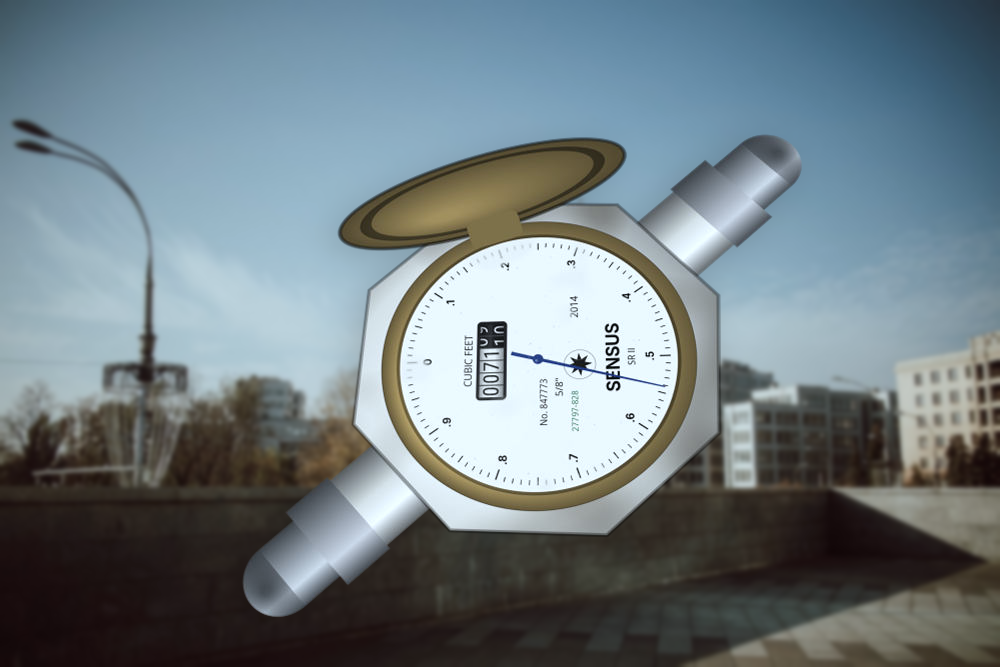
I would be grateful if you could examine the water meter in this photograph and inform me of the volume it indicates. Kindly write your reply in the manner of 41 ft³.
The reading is 7109.54 ft³
